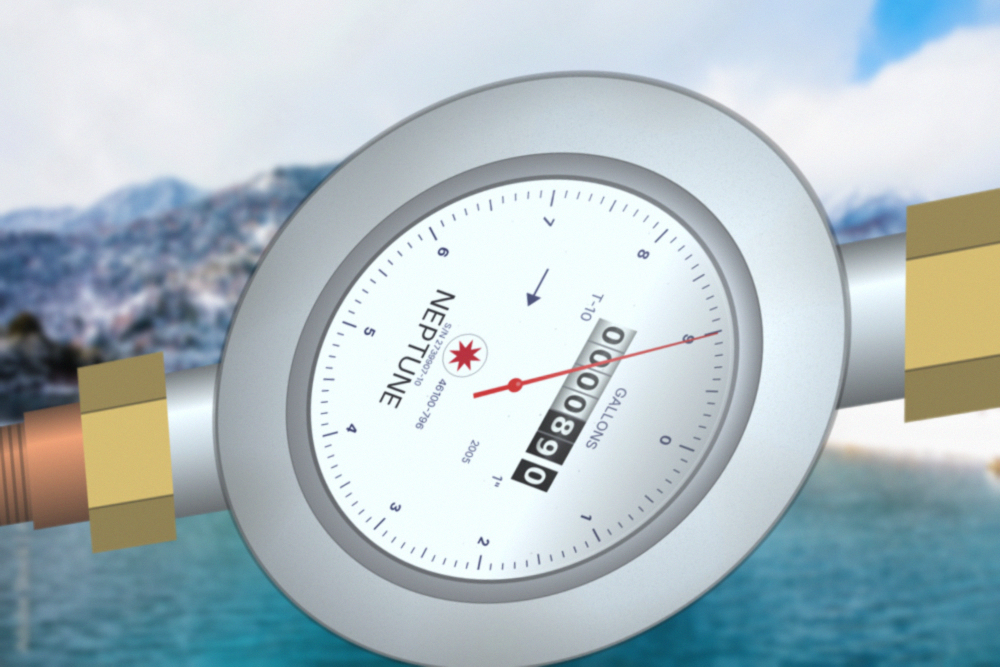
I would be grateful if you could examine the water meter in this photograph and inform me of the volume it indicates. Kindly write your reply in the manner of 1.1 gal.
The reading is 889.0 gal
